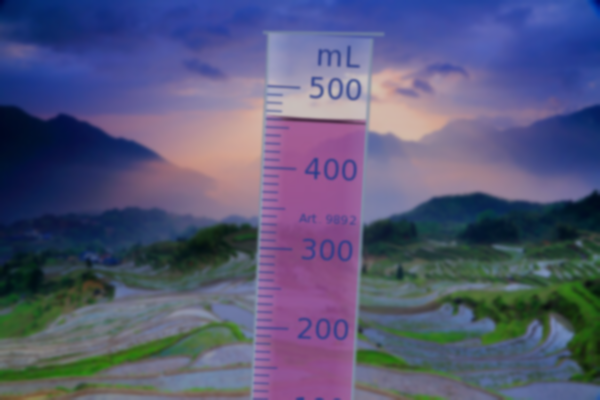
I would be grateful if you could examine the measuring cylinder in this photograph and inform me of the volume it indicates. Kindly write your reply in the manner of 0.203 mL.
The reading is 460 mL
